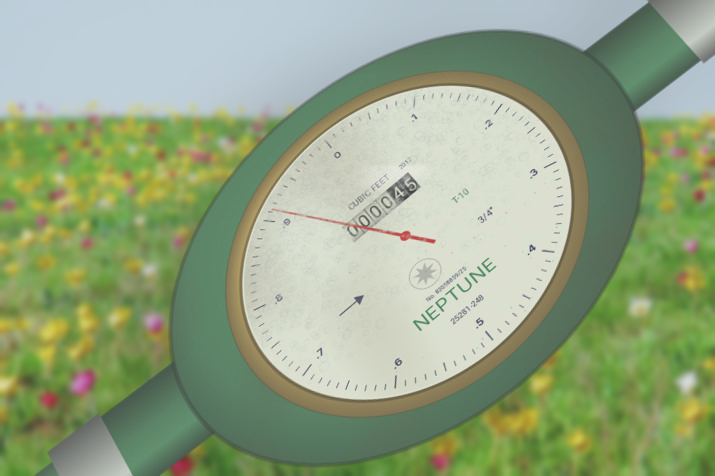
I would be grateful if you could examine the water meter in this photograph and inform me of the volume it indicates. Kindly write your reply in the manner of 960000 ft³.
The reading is 44.91 ft³
